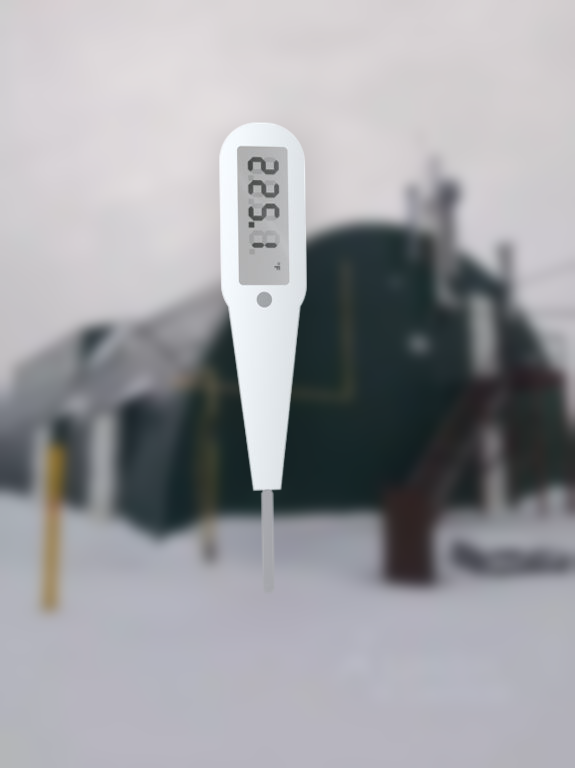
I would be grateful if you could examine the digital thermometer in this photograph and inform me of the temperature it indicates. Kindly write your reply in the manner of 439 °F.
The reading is 225.1 °F
